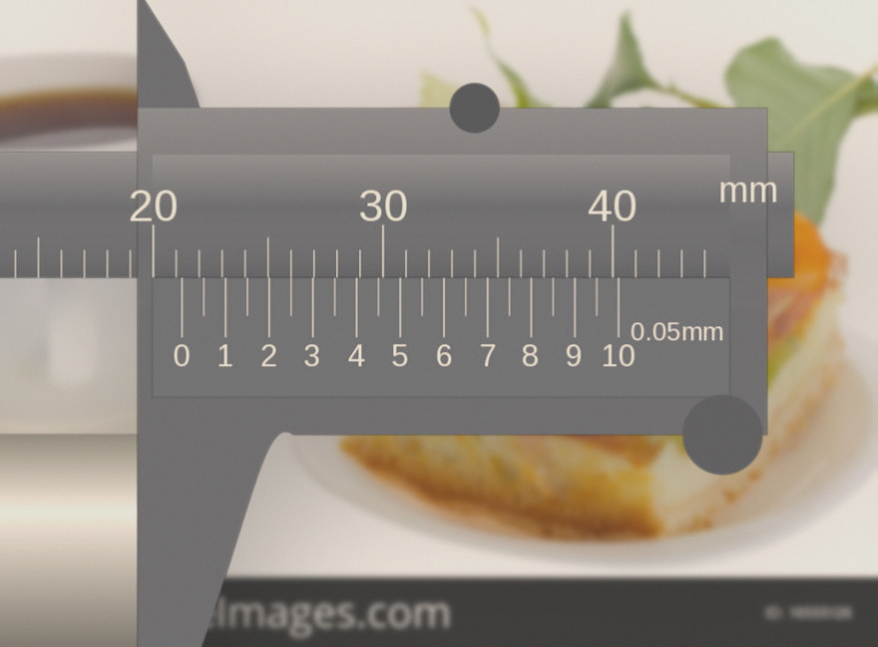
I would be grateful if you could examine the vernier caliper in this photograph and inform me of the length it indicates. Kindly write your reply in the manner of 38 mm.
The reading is 21.25 mm
